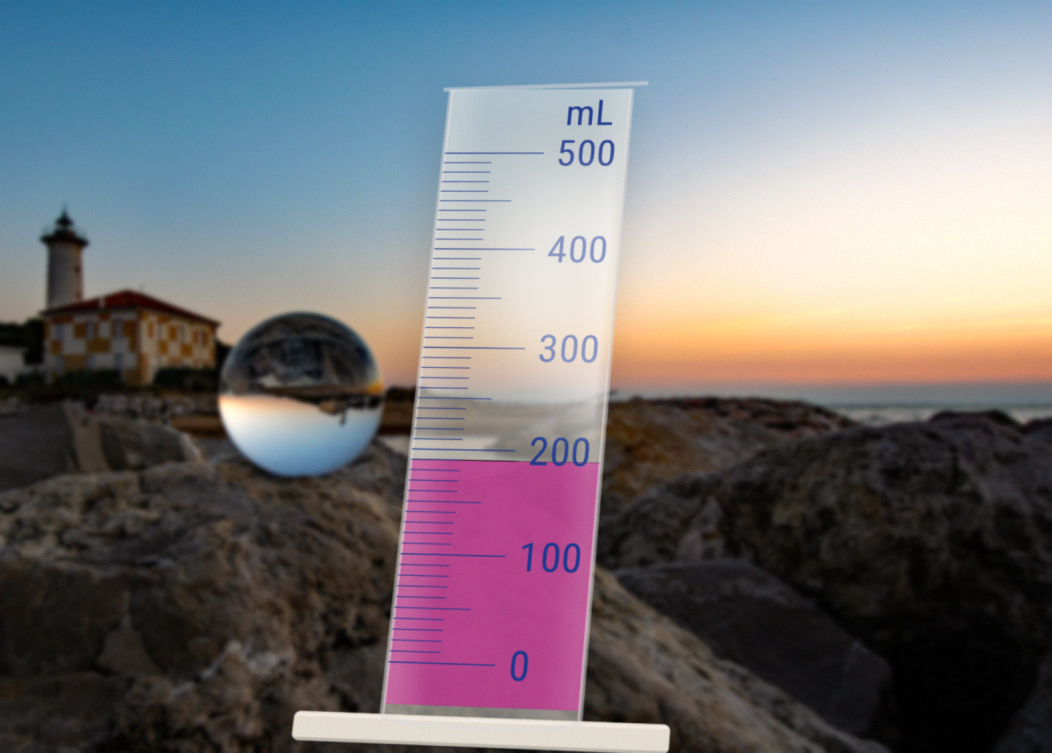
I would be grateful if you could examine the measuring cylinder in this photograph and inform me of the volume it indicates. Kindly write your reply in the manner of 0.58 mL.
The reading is 190 mL
